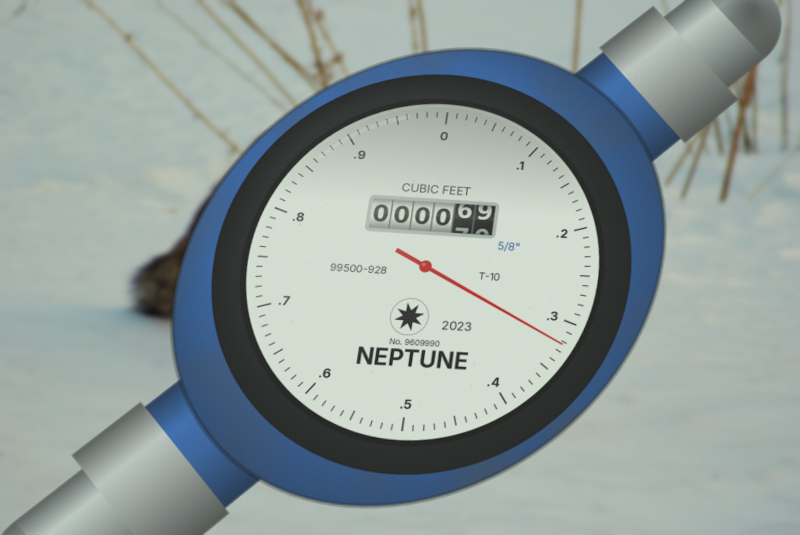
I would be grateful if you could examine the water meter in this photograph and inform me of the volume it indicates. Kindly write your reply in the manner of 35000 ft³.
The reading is 69.32 ft³
